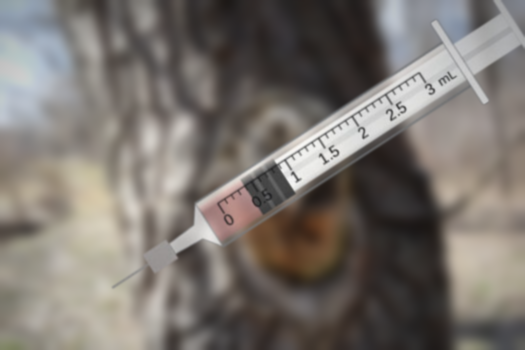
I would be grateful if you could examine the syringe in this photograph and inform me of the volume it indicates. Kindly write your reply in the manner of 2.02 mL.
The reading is 0.4 mL
